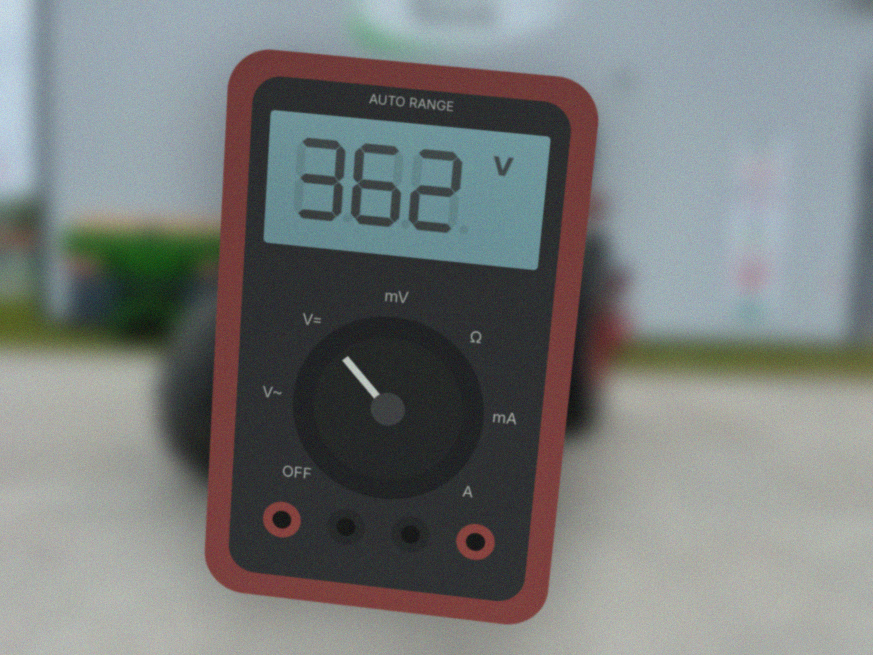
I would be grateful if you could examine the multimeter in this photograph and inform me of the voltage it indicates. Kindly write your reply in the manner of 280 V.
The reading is 362 V
